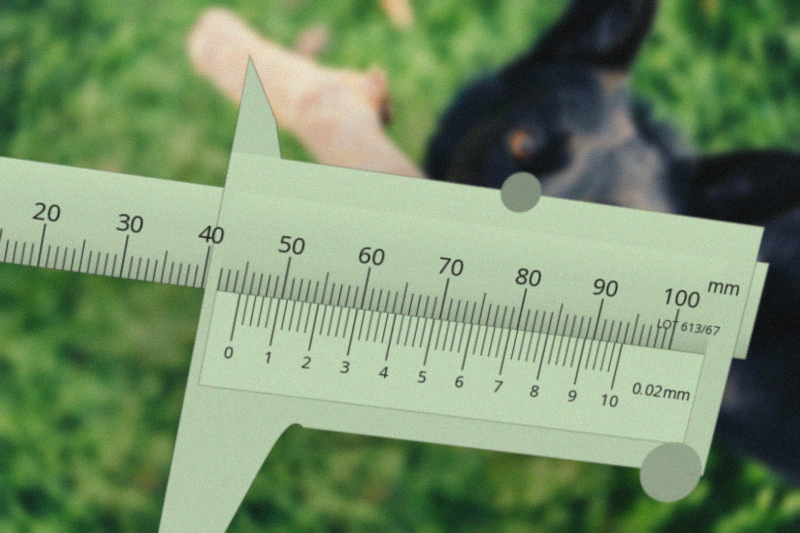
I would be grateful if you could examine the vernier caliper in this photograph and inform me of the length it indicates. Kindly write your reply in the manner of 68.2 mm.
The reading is 44.8 mm
